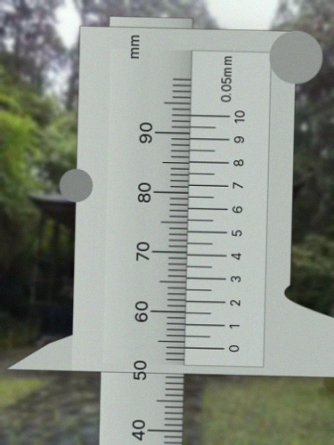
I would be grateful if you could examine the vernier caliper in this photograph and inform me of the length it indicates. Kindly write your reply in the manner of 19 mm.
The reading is 54.0 mm
